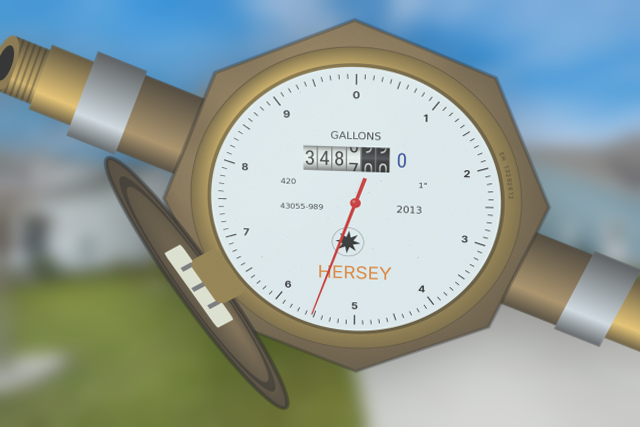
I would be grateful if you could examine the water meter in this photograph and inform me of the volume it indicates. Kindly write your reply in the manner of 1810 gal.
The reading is 3486995.5 gal
